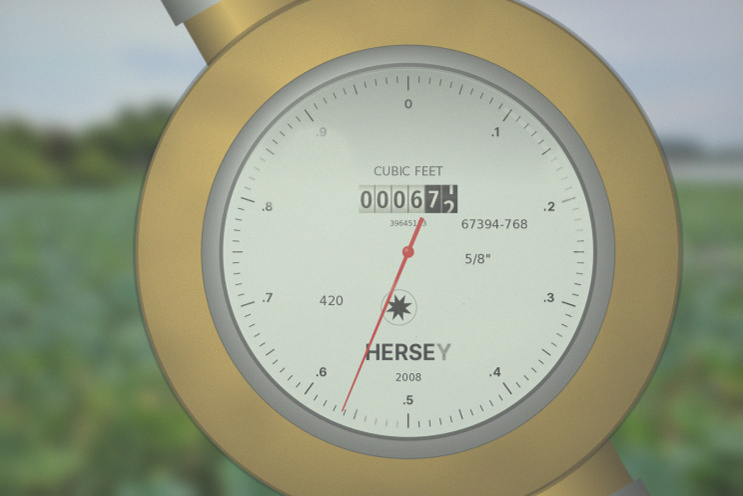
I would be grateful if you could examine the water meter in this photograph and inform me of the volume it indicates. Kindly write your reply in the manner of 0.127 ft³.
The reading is 671.56 ft³
